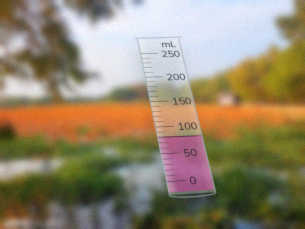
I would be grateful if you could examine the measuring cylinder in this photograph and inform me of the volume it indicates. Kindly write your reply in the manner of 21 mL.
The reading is 80 mL
